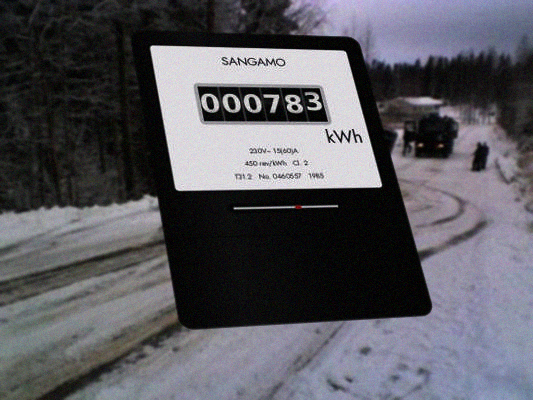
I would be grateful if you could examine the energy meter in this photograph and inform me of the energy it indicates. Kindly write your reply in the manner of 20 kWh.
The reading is 783 kWh
